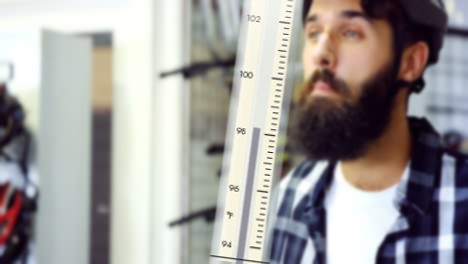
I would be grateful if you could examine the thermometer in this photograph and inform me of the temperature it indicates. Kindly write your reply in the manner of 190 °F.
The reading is 98.2 °F
